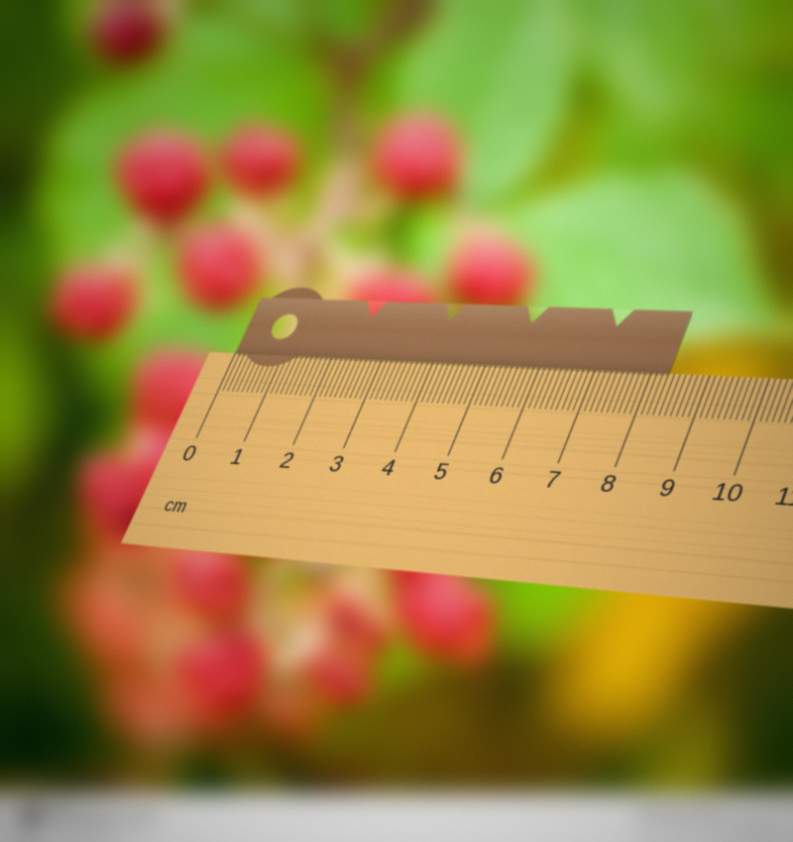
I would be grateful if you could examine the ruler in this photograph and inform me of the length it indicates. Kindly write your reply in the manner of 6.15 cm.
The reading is 8.3 cm
